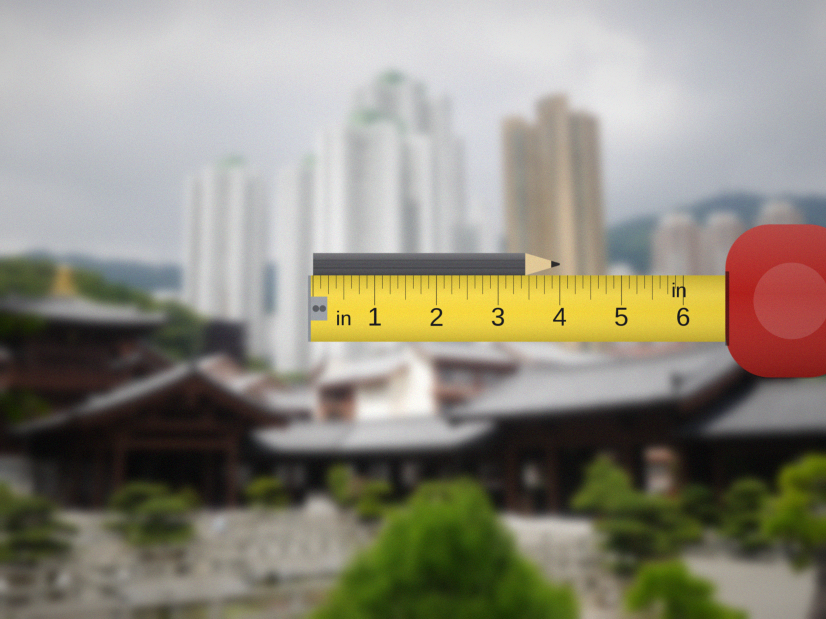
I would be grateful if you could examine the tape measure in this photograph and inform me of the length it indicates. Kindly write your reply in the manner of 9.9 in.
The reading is 4 in
